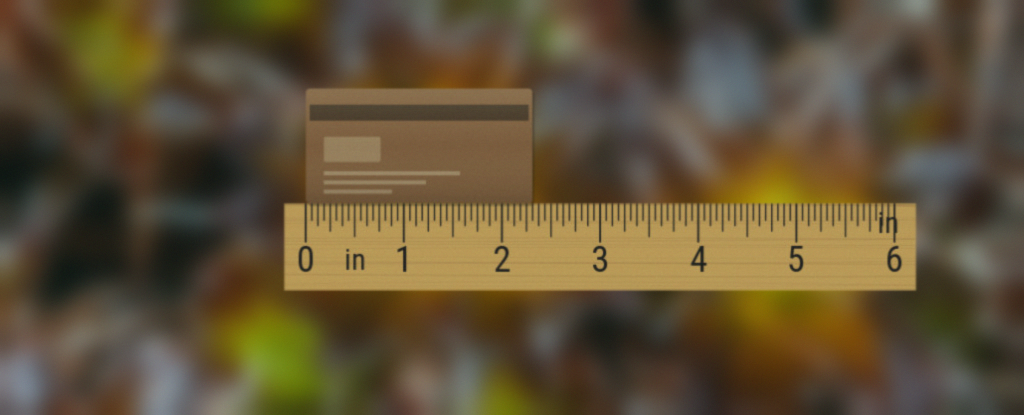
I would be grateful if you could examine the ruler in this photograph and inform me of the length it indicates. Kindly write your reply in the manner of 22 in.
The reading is 2.3125 in
